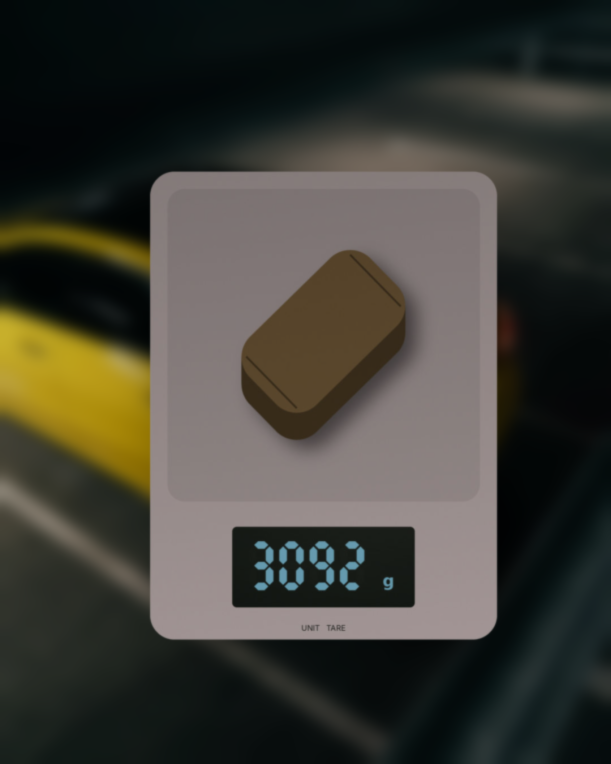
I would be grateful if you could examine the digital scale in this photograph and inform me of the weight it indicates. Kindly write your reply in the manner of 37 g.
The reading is 3092 g
